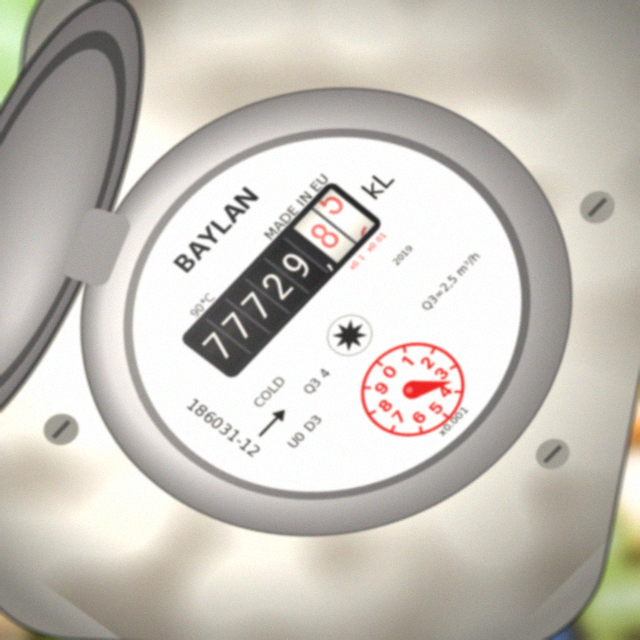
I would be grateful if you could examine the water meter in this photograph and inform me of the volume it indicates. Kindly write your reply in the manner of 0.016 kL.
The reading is 77729.853 kL
